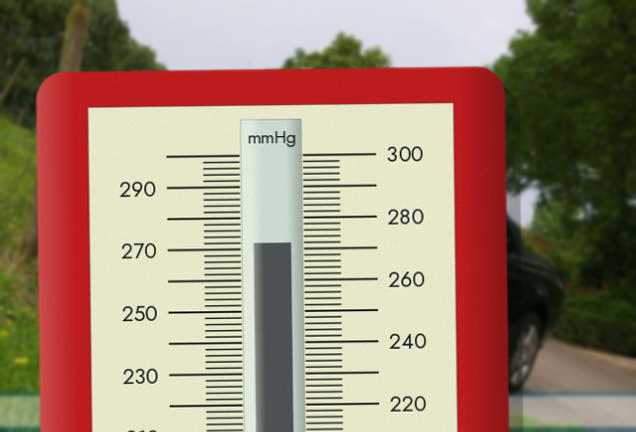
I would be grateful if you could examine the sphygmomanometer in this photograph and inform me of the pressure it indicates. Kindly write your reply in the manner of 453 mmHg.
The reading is 272 mmHg
